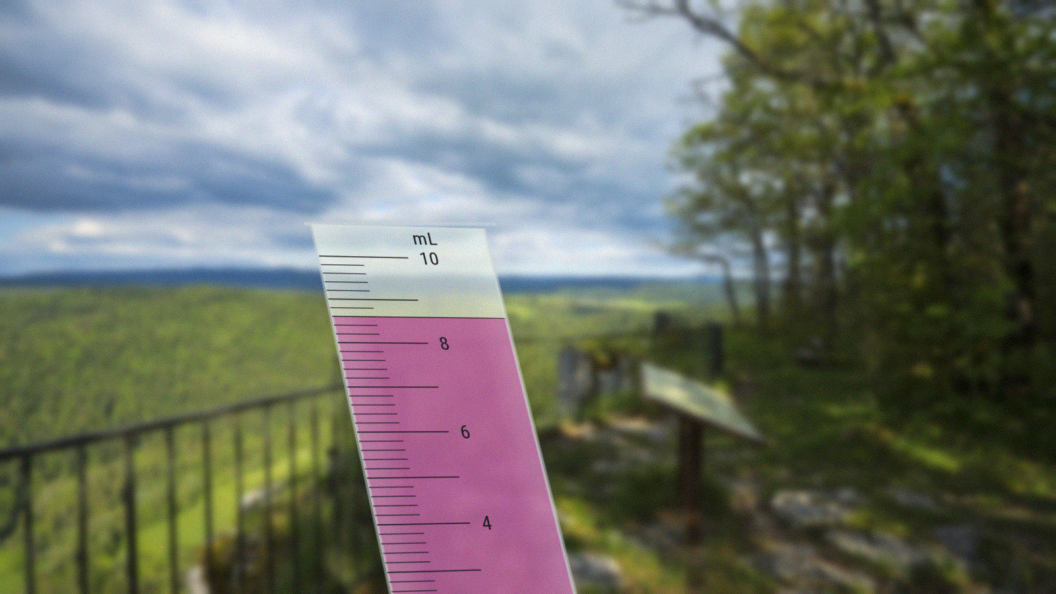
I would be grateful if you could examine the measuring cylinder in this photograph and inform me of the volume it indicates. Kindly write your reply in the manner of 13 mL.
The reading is 8.6 mL
